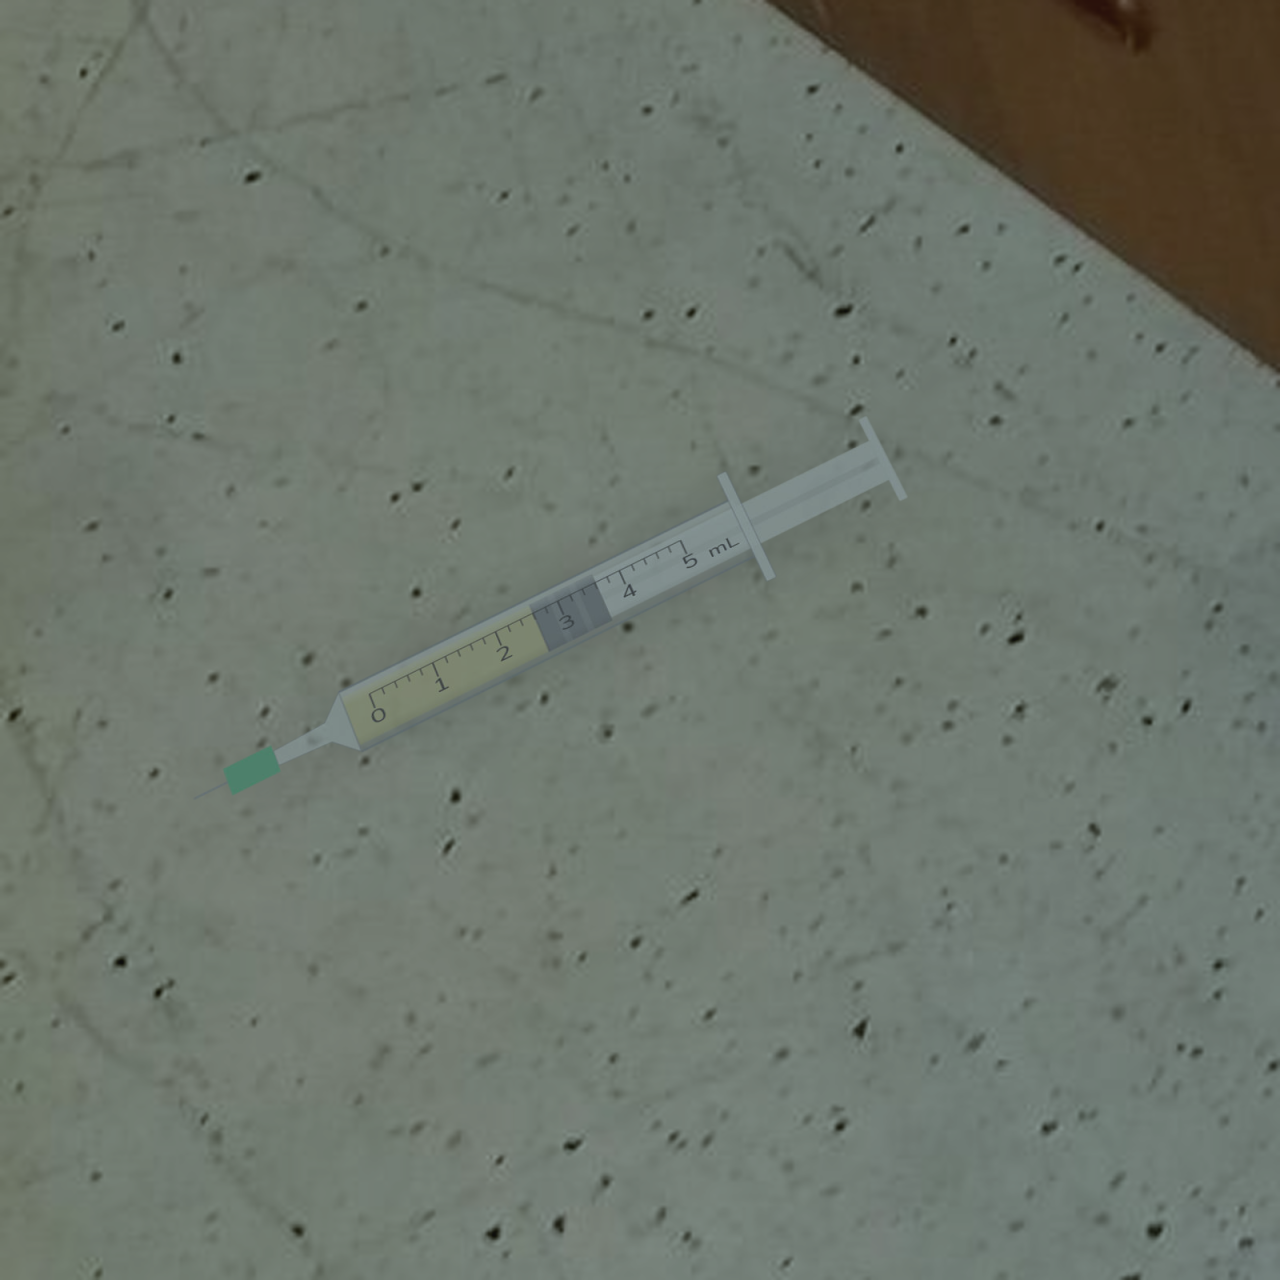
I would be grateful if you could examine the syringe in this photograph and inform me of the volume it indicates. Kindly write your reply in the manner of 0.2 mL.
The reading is 2.6 mL
